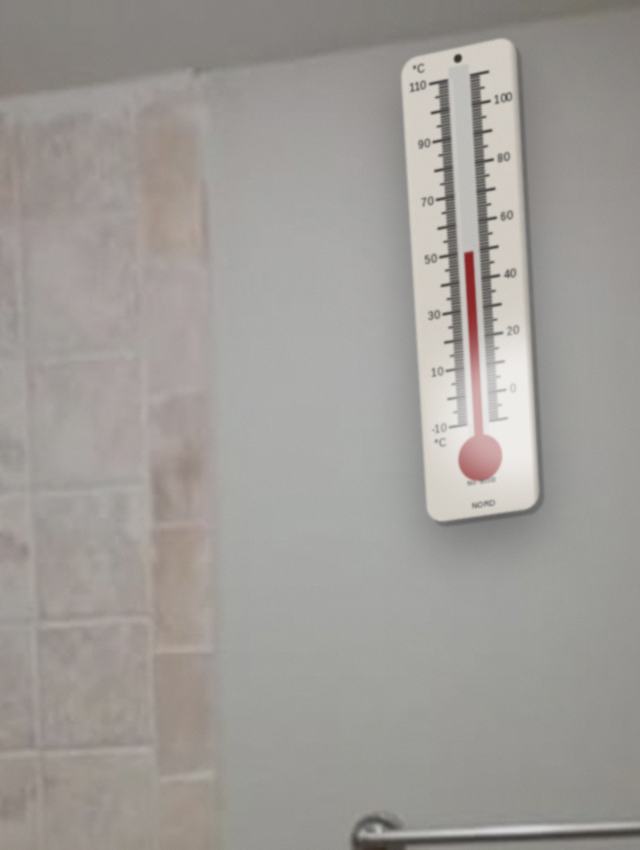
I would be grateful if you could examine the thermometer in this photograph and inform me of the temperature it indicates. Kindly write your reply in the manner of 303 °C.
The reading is 50 °C
